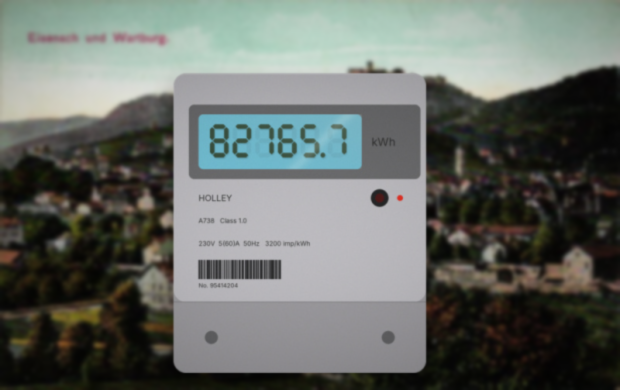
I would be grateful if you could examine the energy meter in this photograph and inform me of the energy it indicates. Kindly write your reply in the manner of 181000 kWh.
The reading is 82765.7 kWh
